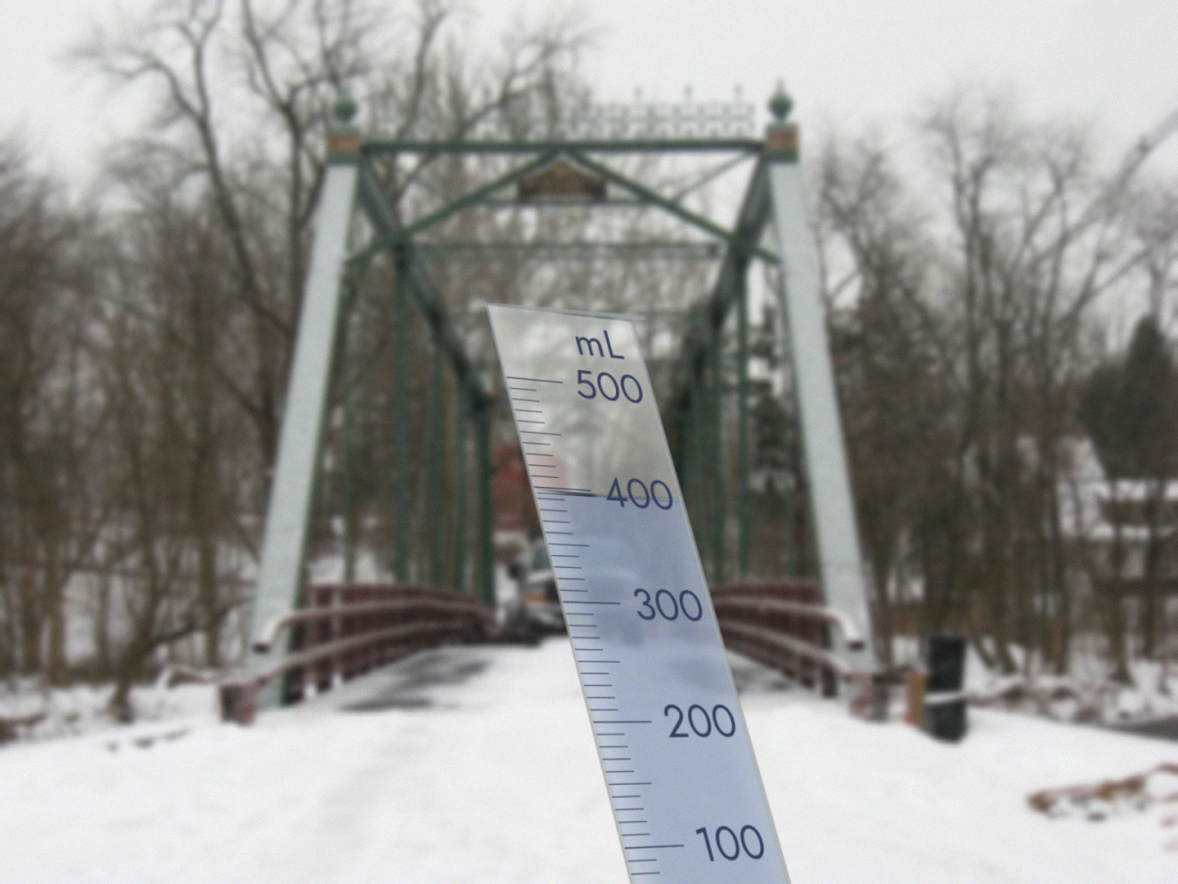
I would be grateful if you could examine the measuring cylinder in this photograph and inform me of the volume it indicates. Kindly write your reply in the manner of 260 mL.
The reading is 395 mL
